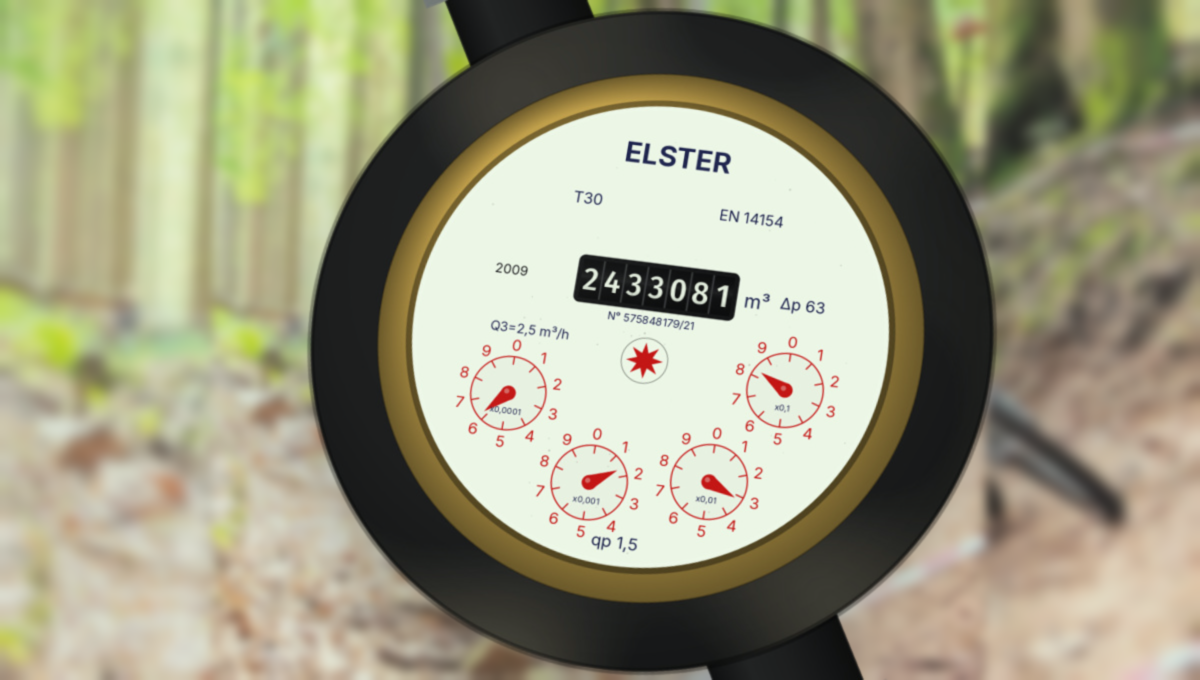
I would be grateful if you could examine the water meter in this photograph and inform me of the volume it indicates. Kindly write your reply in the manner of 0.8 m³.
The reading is 2433081.8316 m³
